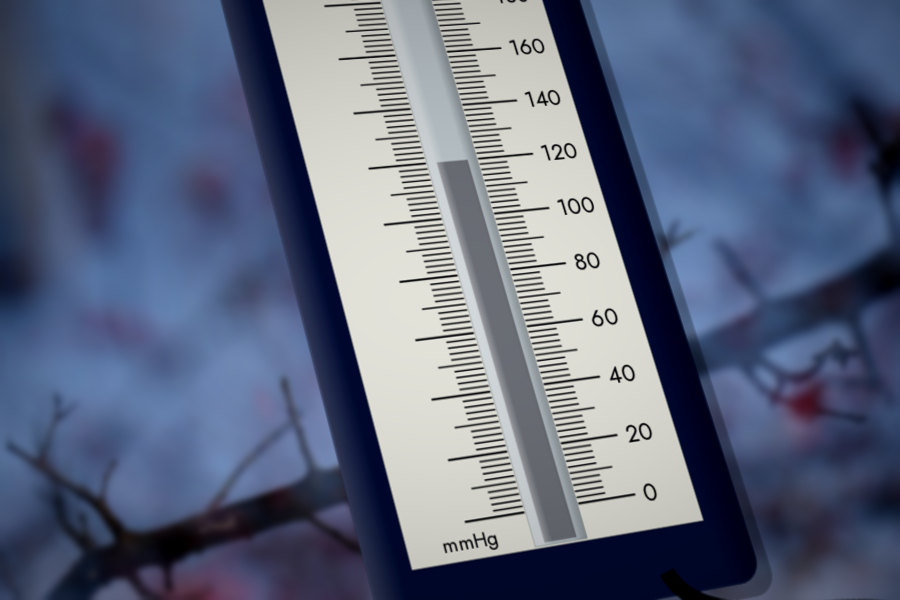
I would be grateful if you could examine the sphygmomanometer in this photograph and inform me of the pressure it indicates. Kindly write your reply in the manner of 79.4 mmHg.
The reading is 120 mmHg
